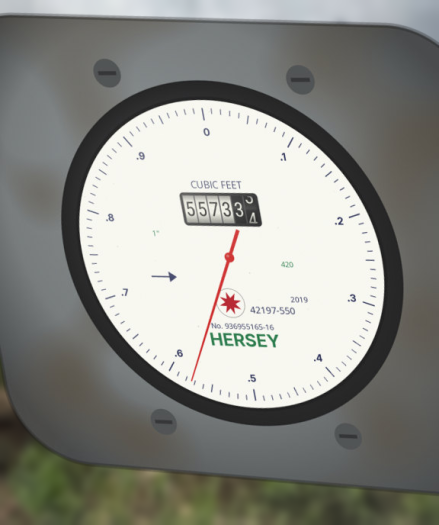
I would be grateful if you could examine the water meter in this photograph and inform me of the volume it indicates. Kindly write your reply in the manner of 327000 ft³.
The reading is 557333.57 ft³
